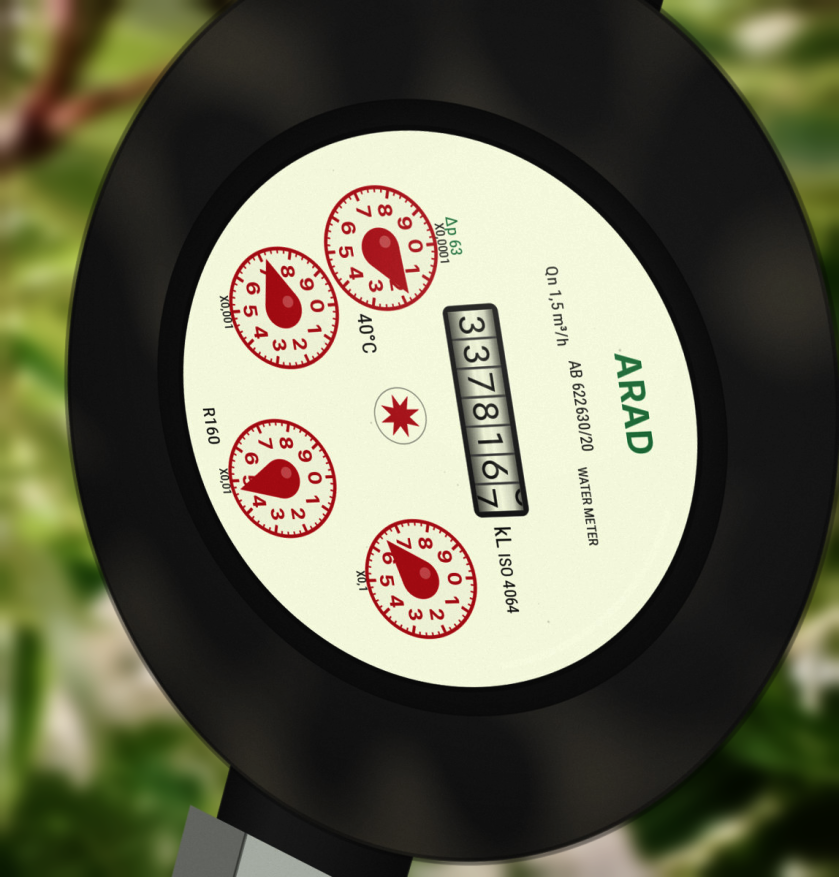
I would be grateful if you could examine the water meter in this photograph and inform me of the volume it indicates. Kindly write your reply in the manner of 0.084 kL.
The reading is 3378166.6471 kL
